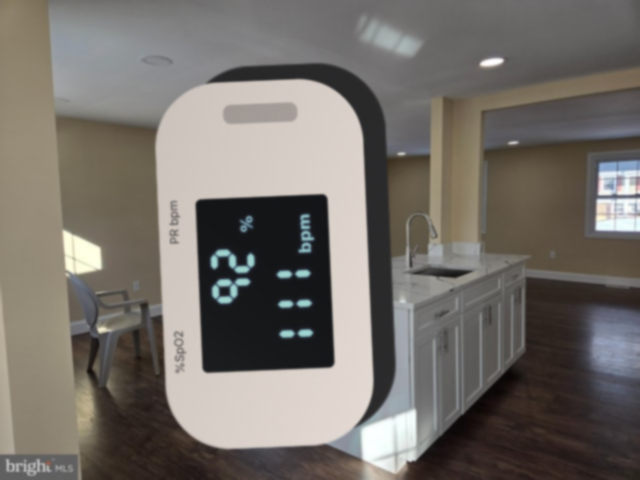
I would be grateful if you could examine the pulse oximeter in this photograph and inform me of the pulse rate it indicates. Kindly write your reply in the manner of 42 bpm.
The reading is 111 bpm
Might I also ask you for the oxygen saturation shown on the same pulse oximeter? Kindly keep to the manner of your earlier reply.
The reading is 92 %
